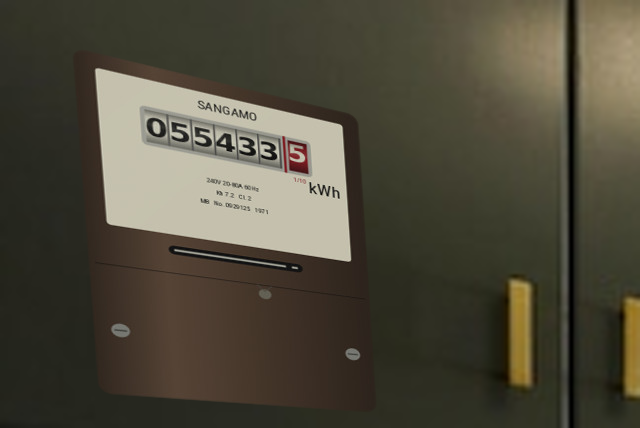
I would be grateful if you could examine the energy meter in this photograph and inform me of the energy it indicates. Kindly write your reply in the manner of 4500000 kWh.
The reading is 55433.5 kWh
